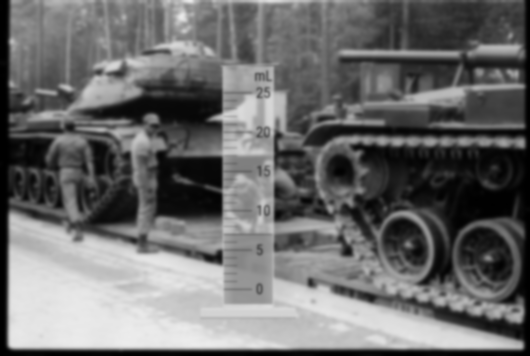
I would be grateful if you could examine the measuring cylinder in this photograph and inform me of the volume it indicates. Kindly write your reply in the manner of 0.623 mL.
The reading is 7 mL
